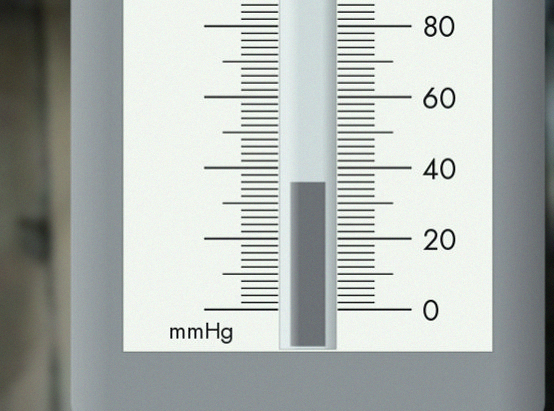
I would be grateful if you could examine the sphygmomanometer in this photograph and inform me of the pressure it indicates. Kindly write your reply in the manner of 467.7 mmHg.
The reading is 36 mmHg
